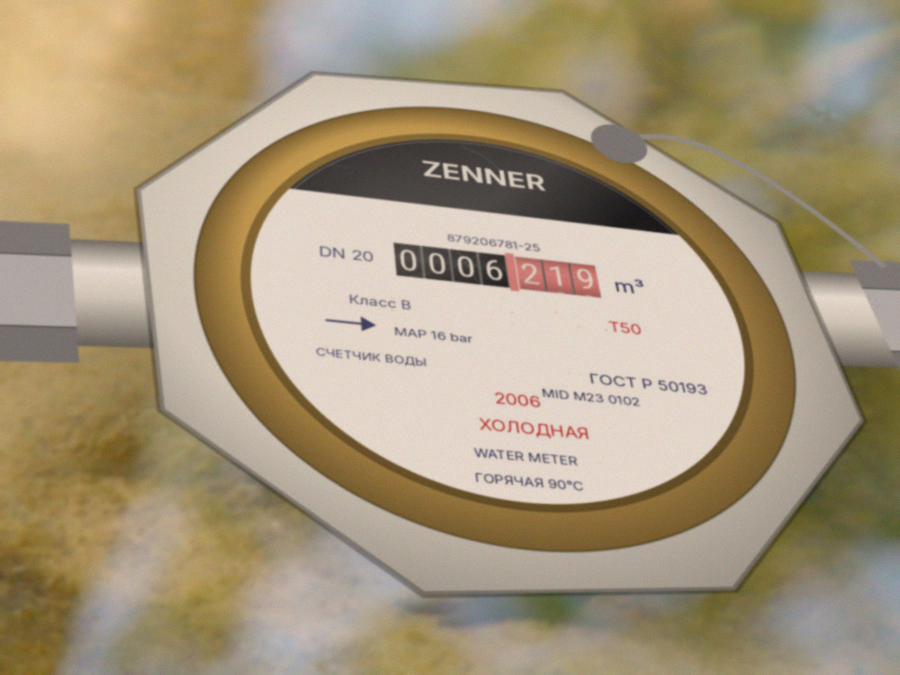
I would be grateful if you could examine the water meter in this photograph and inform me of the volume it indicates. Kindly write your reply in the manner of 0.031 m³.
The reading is 6.219 m³
